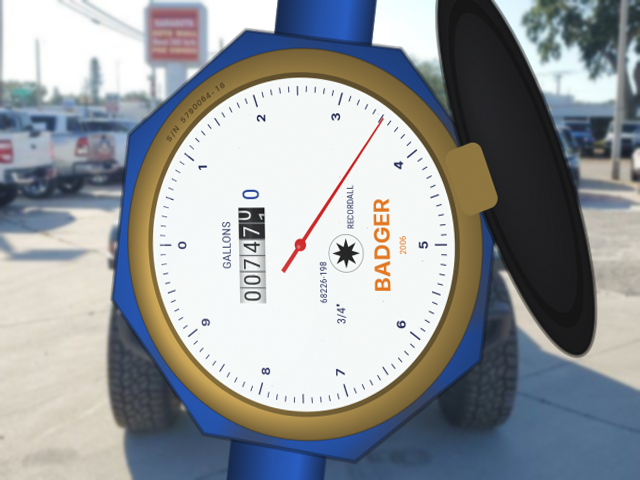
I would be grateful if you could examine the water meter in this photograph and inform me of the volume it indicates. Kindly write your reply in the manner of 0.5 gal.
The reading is 74703.5 gal
